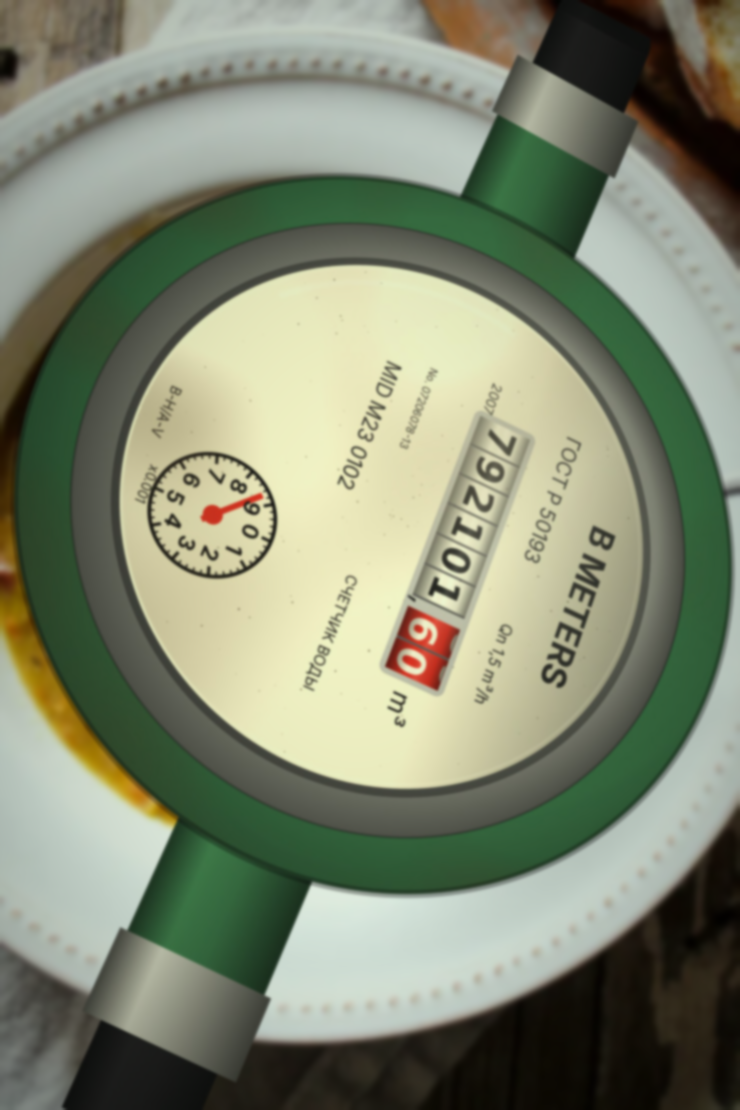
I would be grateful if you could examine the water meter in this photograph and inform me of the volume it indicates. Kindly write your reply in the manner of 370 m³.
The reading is 792101.598 m³
